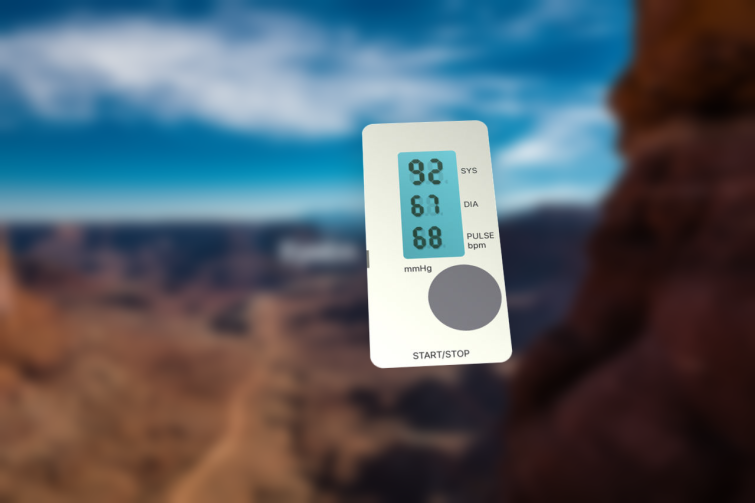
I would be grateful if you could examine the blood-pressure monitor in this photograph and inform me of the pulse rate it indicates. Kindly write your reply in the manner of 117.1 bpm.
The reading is 68 bpm
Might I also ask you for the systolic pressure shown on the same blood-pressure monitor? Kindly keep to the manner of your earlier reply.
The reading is 92 mmHg
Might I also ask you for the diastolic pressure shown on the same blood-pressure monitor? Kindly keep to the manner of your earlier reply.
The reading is 67 mmHg
